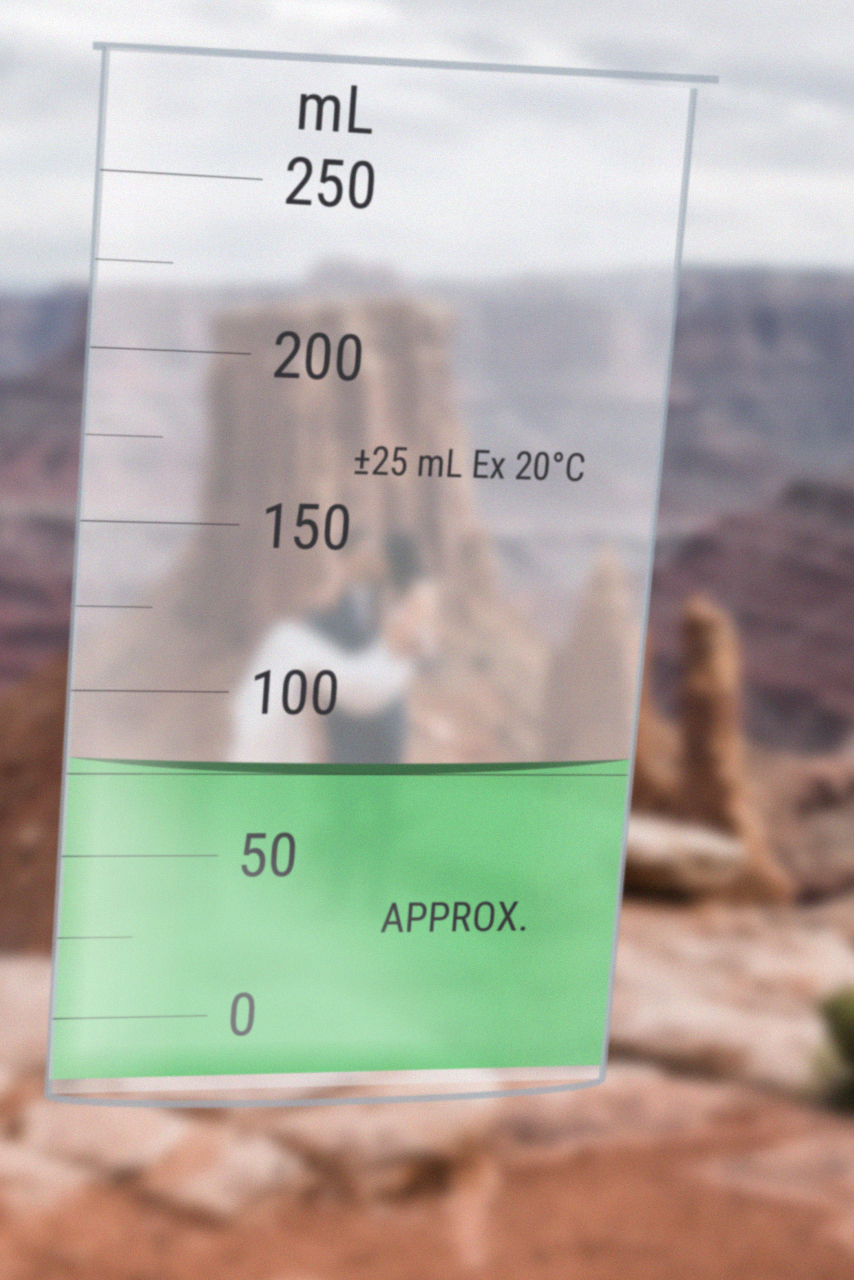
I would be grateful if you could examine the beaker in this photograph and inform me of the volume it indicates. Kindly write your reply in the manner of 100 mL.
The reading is 75 mL
